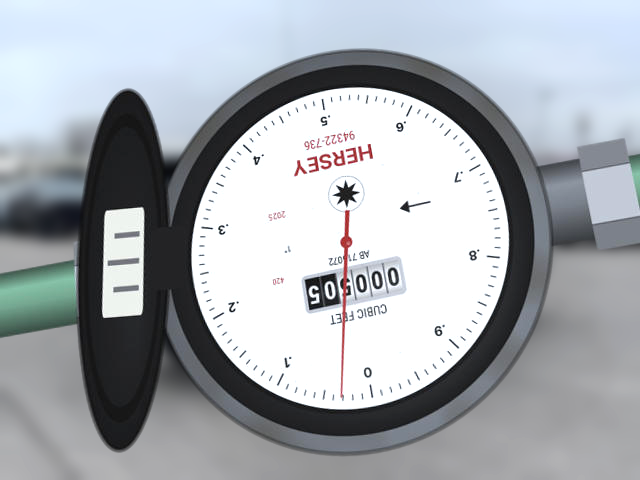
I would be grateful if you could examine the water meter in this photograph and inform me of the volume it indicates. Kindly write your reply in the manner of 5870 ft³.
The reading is 505.03 ft³
